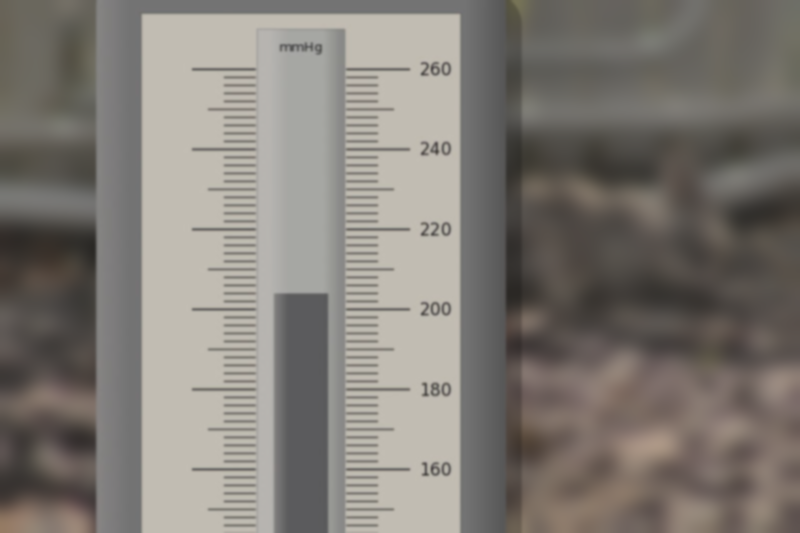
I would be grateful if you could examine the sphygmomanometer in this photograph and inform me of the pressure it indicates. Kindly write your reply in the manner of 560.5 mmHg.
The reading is 204 mmHg
